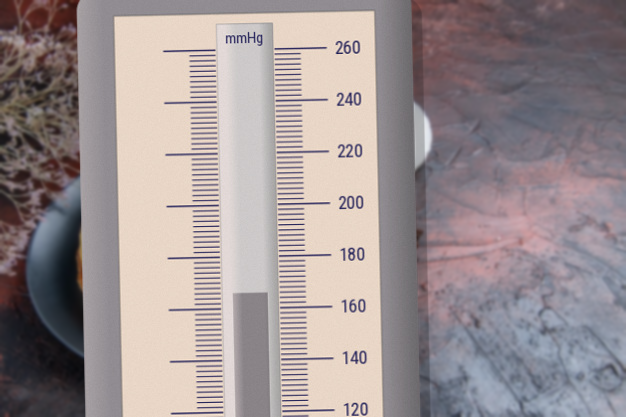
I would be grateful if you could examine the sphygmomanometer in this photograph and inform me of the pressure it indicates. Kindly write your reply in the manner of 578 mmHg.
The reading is 166 mmHg
